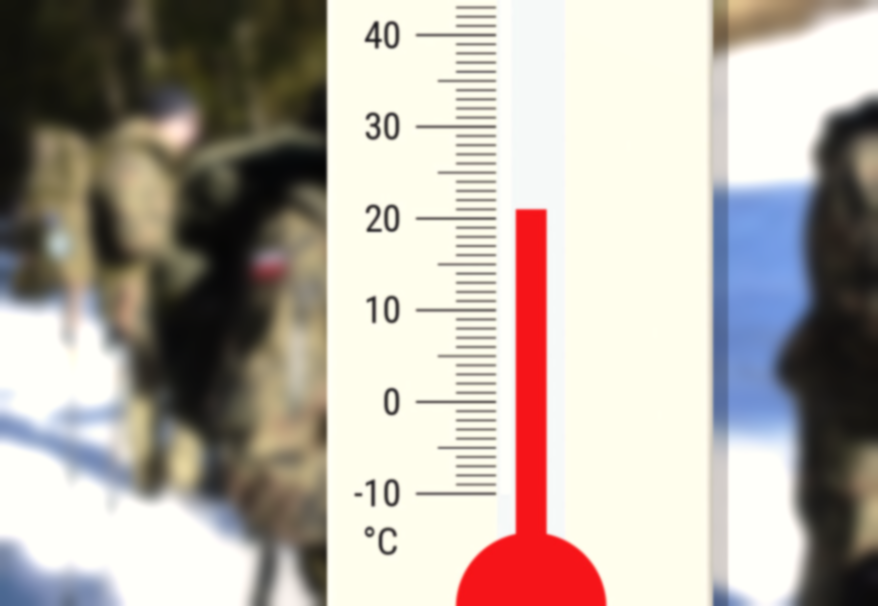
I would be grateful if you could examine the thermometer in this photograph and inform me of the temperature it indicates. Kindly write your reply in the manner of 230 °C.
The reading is 21 °C
